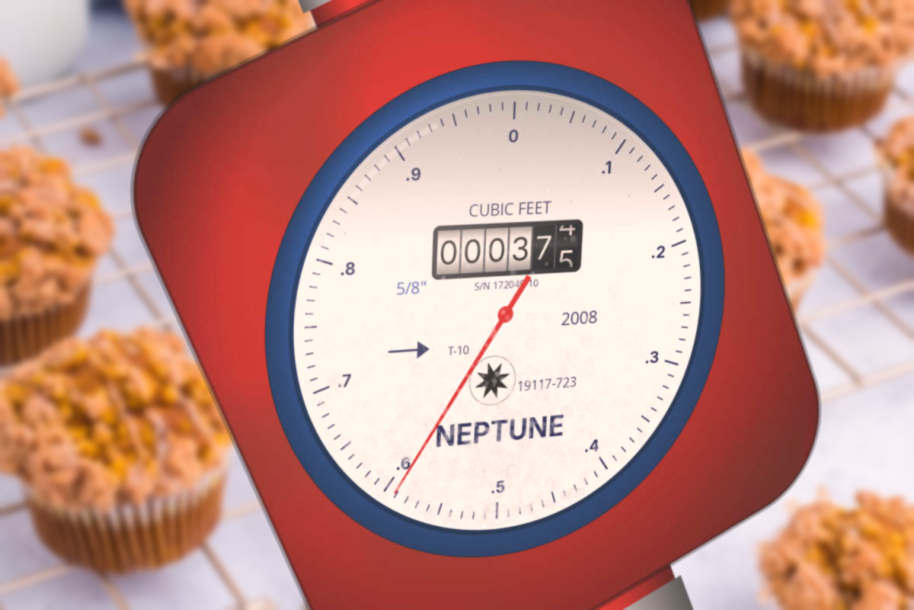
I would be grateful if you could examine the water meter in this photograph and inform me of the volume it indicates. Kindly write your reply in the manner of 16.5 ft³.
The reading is 374.59 ft³
